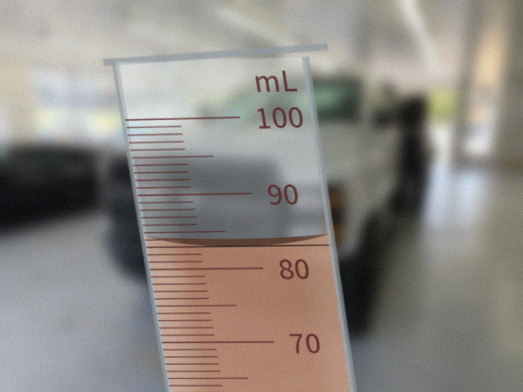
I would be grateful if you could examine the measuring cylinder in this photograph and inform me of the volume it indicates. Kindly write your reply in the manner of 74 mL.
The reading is 83 mL
